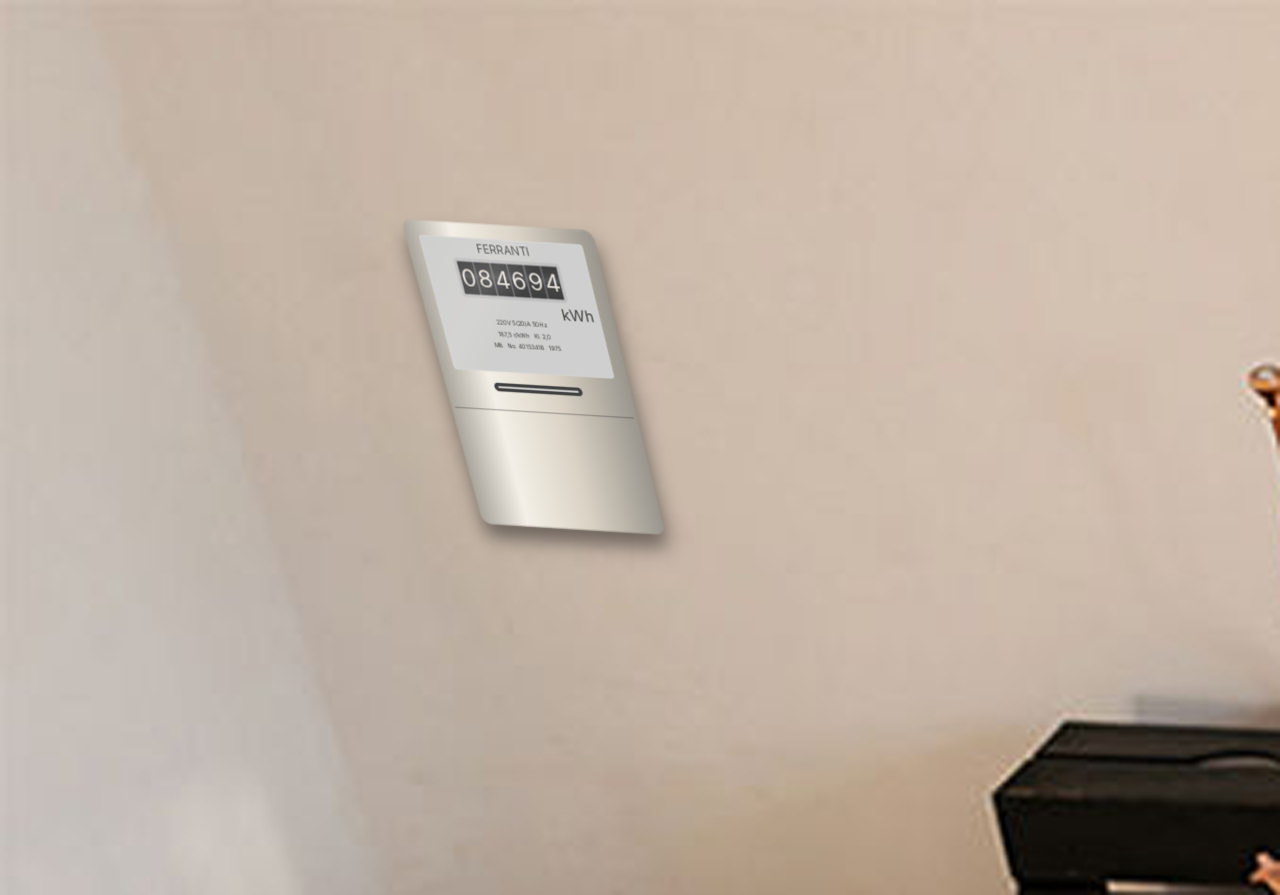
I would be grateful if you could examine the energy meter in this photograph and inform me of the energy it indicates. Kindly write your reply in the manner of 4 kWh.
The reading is 84694 kWh
